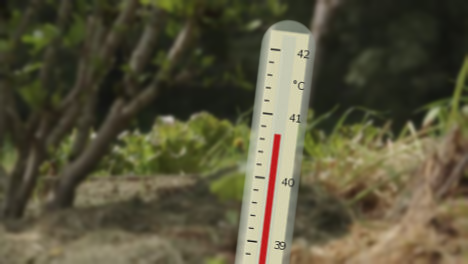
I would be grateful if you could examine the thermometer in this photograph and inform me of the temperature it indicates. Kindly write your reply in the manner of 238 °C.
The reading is 40.7 °C
